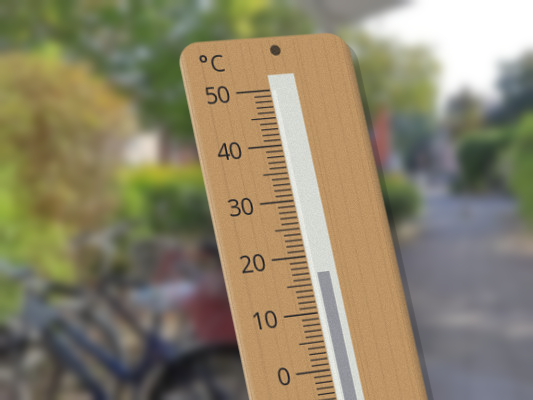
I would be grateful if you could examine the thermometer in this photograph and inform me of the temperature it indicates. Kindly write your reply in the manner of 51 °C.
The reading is 17 °C
